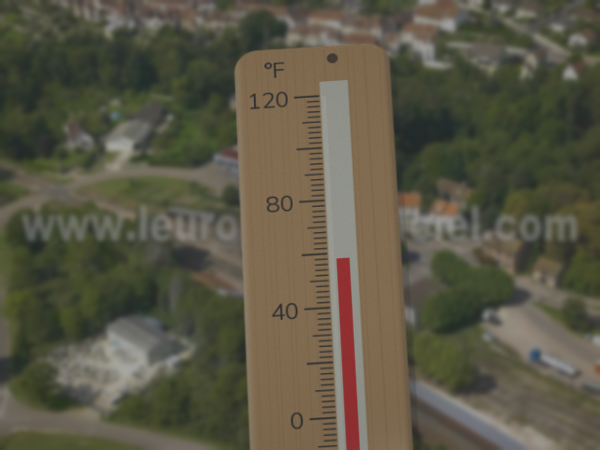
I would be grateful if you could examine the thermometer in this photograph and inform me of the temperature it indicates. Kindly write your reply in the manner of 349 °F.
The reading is 58 °F
